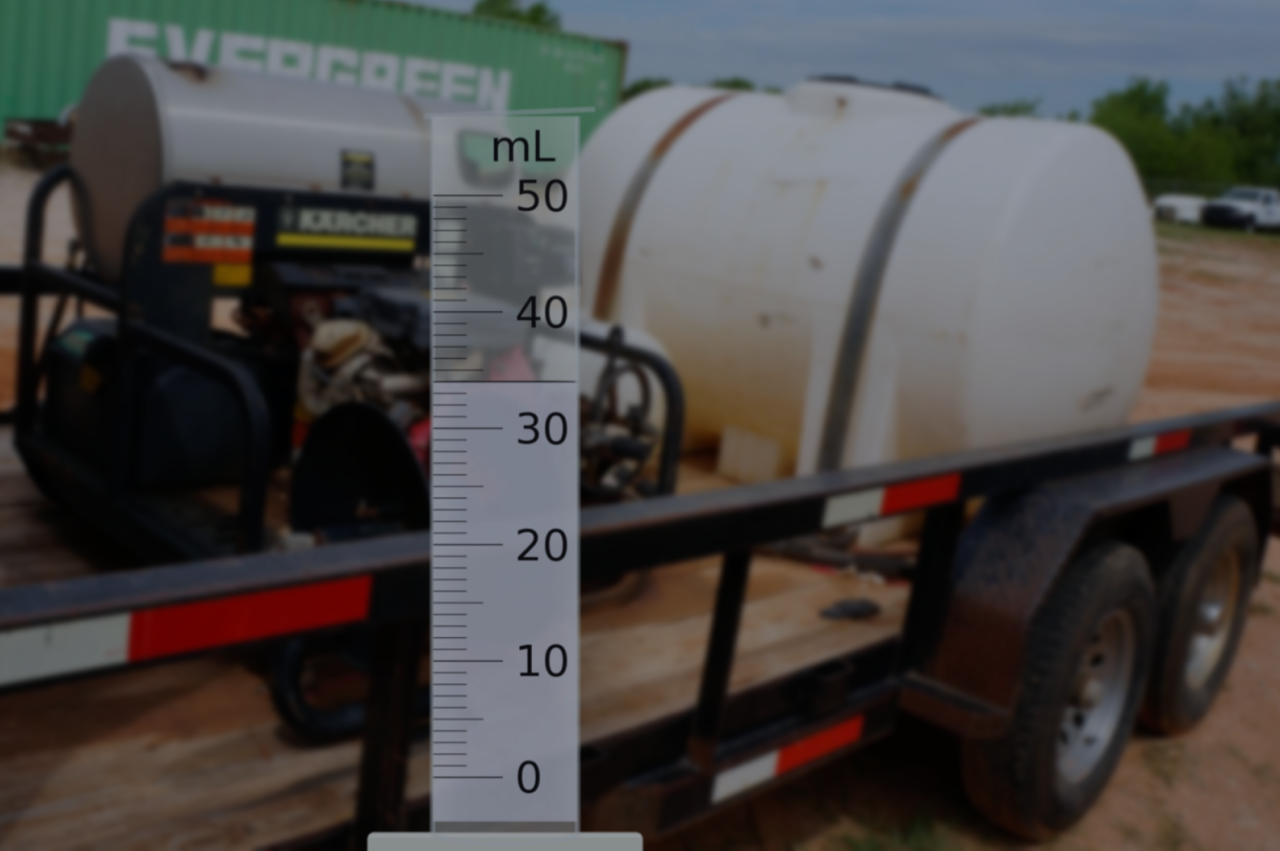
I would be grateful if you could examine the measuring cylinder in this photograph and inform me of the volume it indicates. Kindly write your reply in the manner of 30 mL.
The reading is 34 mL
